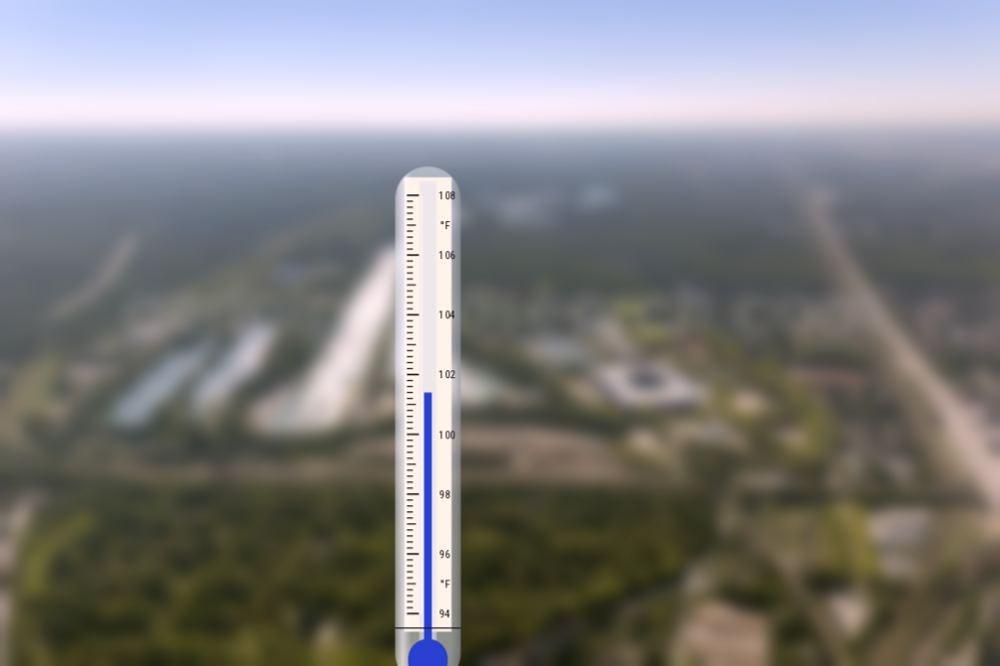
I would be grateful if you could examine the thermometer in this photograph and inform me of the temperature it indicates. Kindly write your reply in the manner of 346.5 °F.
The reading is 101.4 °F
